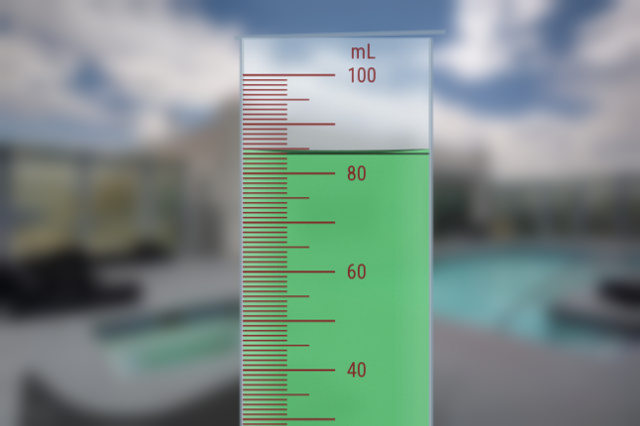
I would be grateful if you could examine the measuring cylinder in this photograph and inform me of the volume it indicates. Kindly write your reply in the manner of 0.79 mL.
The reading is 84 mL
